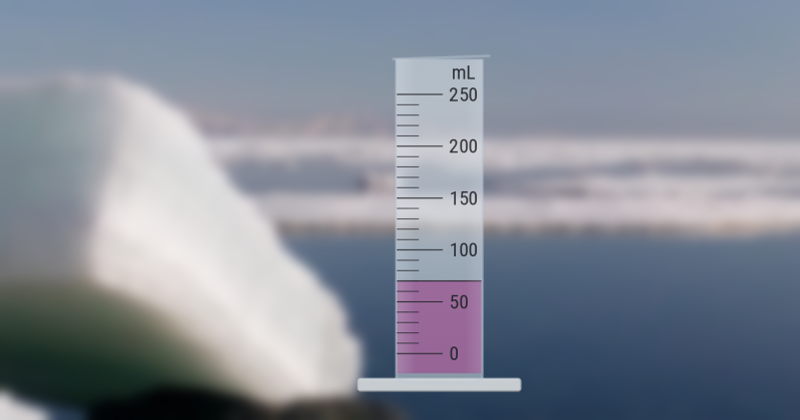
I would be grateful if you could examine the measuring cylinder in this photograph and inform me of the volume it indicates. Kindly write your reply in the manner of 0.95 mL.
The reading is 70 mL
